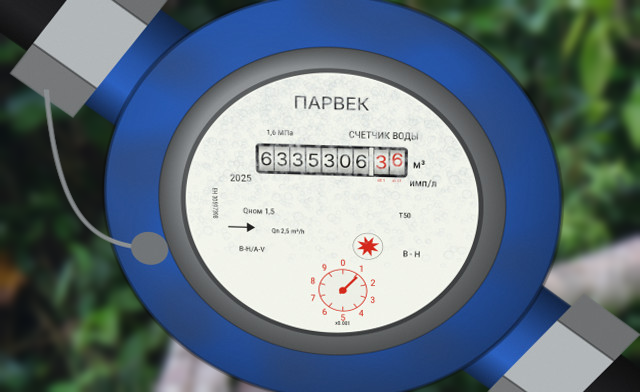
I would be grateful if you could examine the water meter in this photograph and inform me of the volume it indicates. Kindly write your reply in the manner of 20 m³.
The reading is 6335306.361 m³
